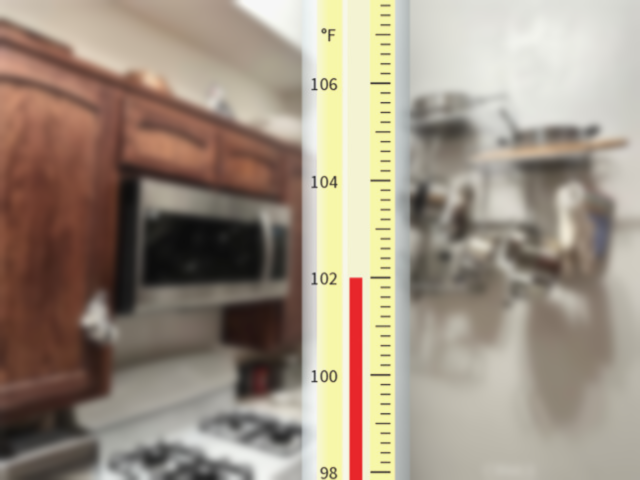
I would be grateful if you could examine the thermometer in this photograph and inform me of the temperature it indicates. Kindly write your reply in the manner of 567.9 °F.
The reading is 102 °F
